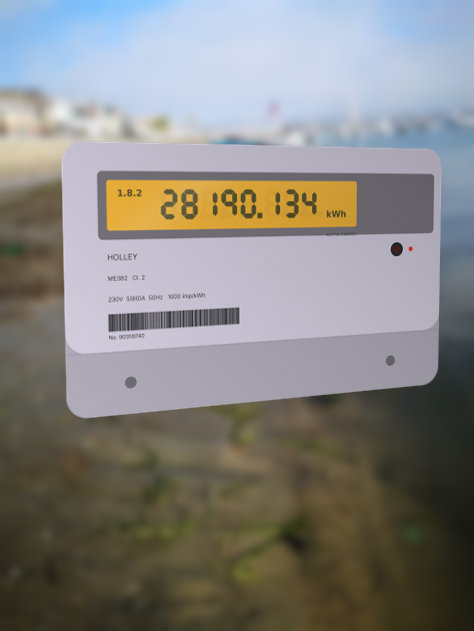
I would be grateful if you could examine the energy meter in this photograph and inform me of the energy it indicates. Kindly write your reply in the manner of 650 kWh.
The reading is 28190.134 kWh
